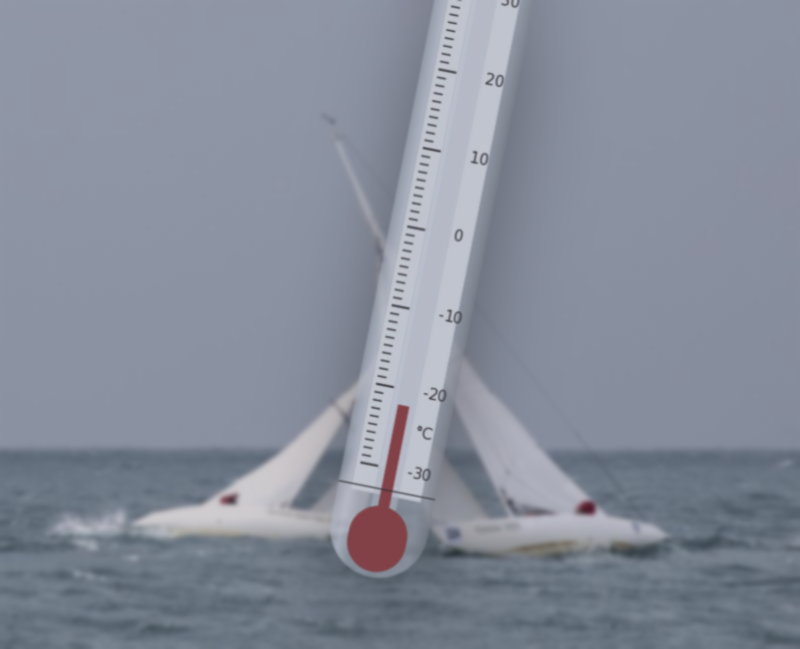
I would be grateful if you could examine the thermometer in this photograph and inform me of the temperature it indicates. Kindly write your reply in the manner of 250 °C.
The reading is -22 °C
